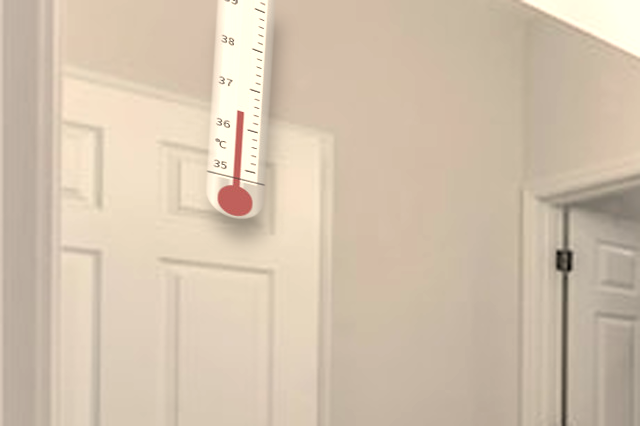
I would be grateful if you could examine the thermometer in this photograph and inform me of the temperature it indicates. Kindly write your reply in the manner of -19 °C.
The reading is 36.4 °C
